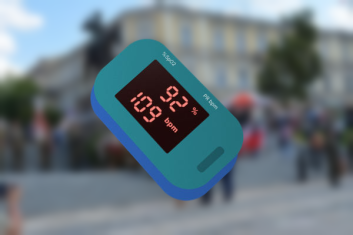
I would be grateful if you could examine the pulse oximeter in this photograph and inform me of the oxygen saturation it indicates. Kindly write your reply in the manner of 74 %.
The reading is 92 %
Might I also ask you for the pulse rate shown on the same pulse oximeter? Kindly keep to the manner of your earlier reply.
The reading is 109 bpm
